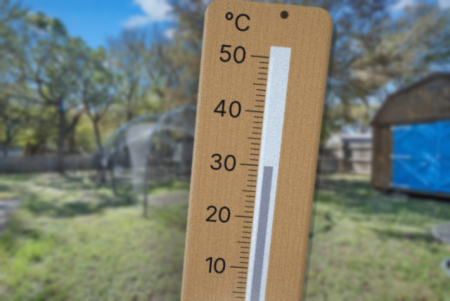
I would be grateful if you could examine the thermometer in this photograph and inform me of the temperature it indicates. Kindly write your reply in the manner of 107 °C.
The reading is 30 °C
